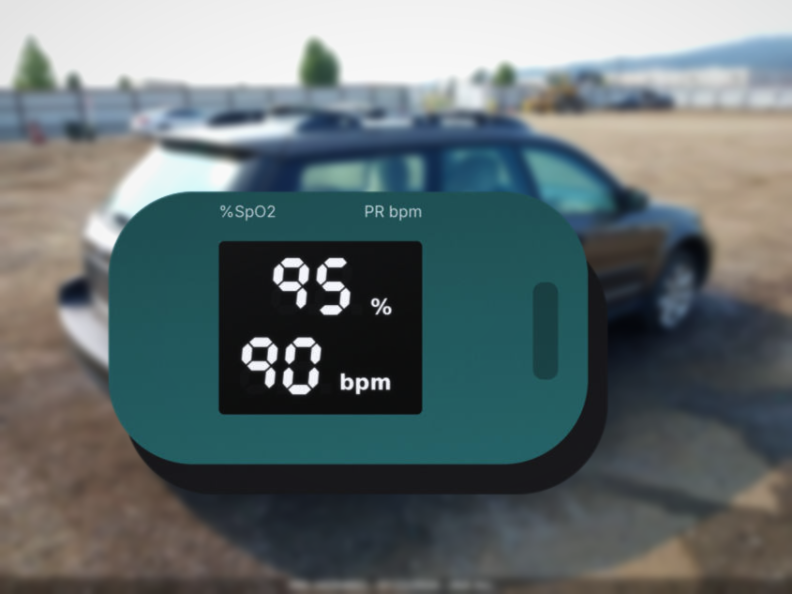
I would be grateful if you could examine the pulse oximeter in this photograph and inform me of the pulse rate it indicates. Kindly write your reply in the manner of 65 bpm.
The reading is 90 bpm
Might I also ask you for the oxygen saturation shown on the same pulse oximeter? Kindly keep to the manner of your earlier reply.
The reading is 95 %
